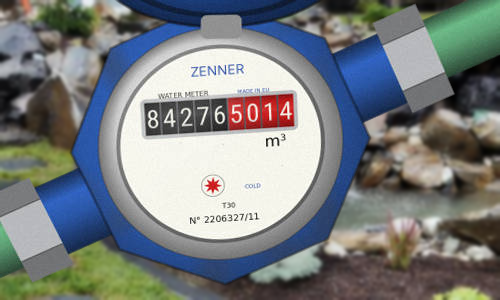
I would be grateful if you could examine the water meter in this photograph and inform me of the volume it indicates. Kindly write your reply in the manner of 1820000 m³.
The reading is 84276.5014 m³
